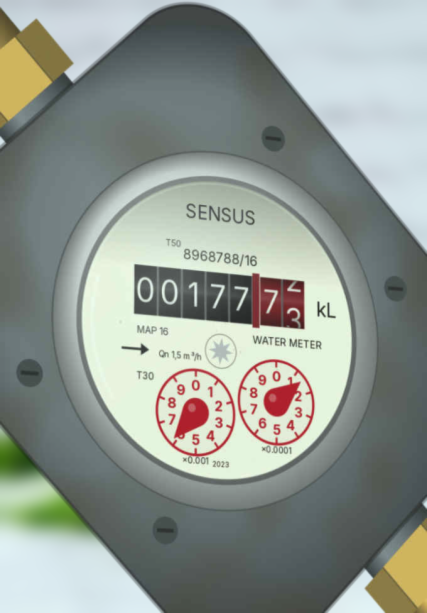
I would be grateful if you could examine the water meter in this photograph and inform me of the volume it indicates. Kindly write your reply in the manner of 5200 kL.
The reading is 177.7261 kL
